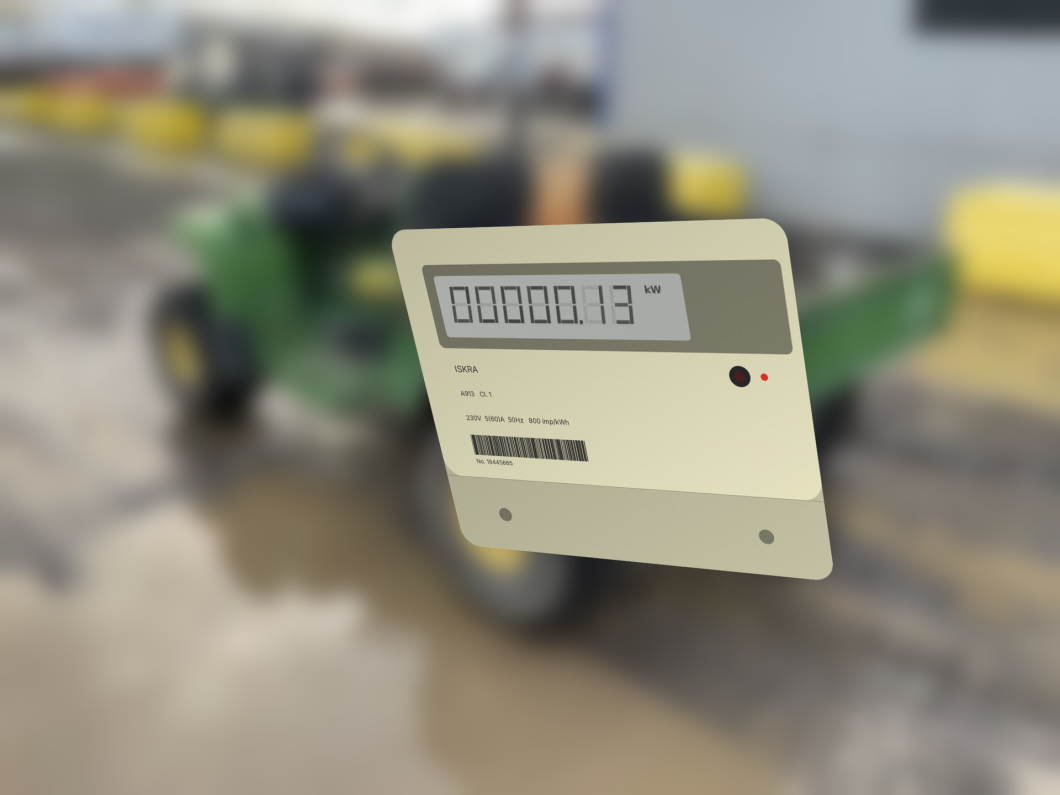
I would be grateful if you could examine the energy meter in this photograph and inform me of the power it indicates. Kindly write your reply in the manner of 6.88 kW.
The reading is 0.13 kW
